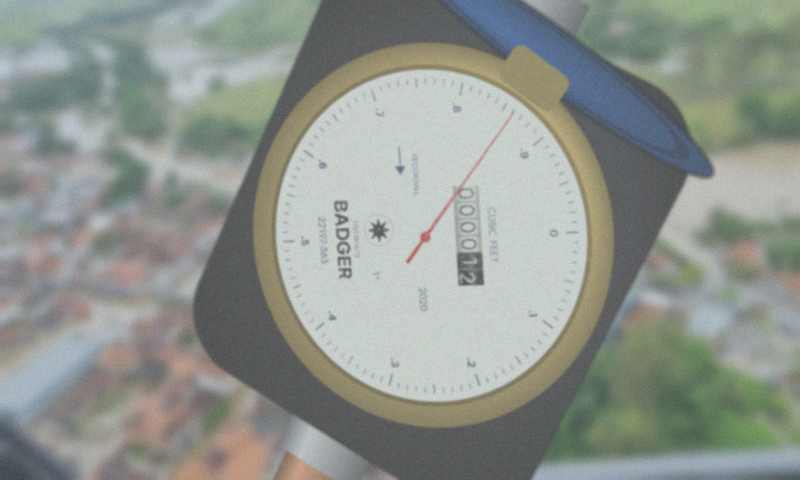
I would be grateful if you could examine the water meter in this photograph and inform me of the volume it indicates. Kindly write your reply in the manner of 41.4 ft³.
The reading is 11.86 ft³
